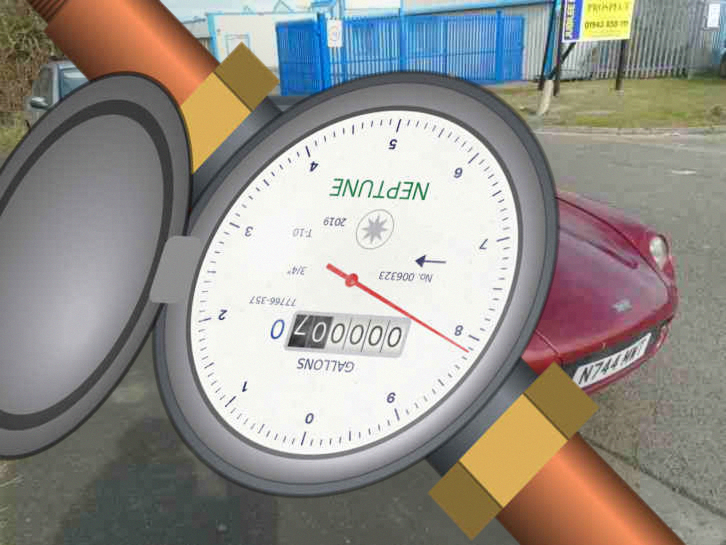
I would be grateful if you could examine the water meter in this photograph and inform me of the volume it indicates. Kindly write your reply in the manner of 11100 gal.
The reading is 68.1 gal
